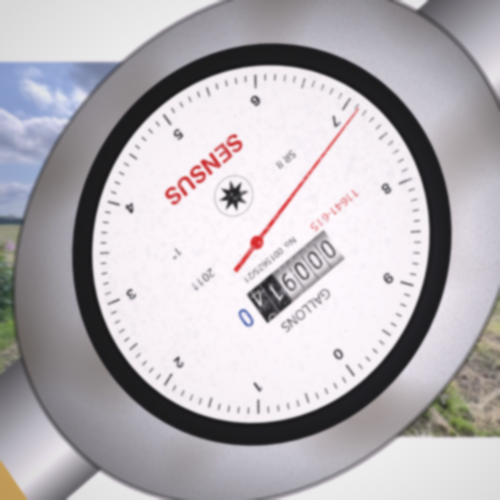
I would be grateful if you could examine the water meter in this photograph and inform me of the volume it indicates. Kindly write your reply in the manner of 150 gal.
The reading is 9137.1 gal
